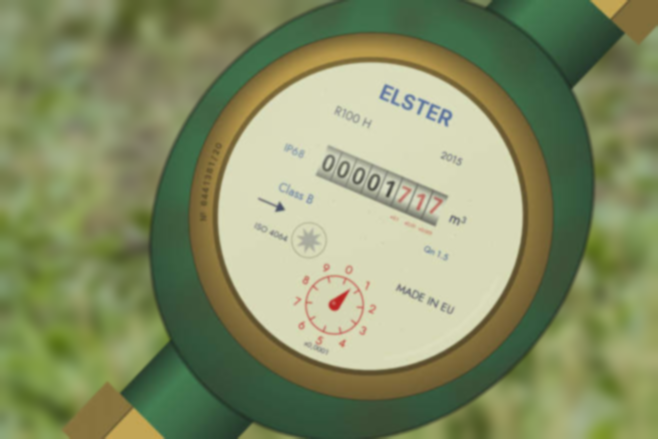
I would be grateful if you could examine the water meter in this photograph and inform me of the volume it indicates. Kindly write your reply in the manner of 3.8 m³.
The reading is 1.7170 m³
